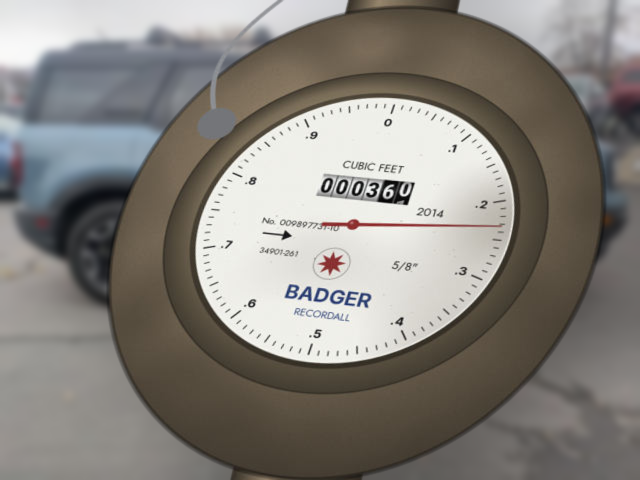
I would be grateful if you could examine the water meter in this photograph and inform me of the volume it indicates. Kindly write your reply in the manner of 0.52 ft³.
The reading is 360.23 ft³
